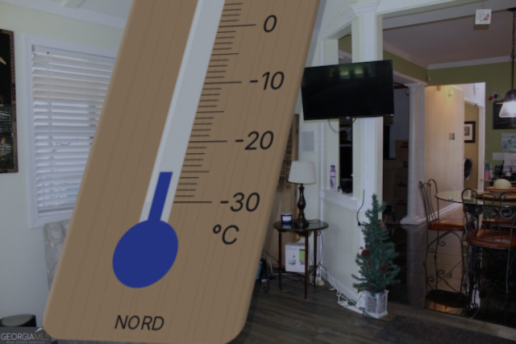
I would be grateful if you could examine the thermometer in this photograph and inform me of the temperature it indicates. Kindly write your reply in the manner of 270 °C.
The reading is -25 °C
